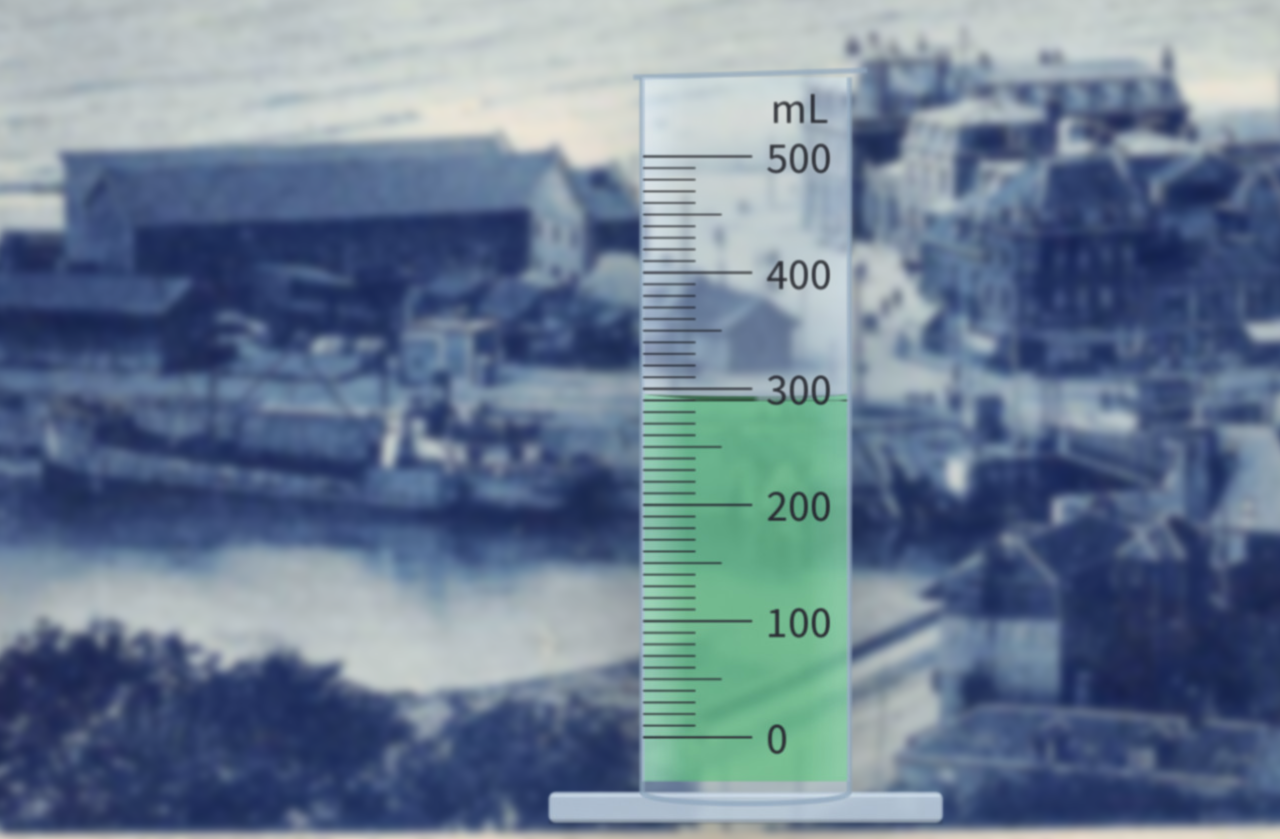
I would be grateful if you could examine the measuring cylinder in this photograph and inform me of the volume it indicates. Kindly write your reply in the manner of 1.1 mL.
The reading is 290 mL
